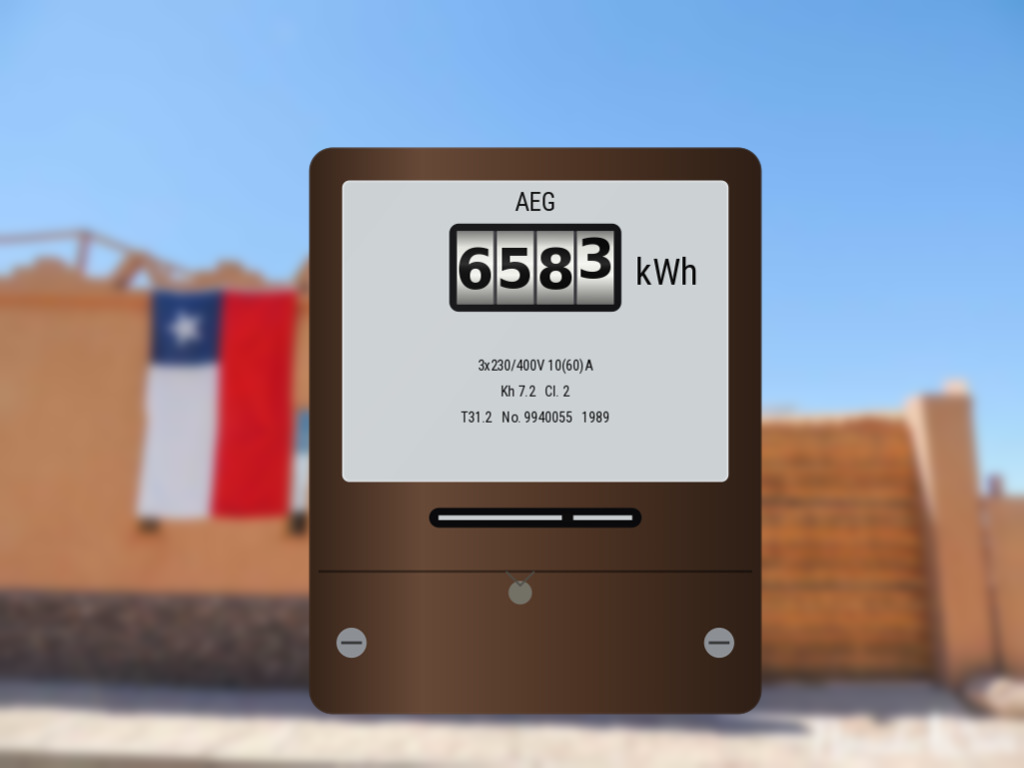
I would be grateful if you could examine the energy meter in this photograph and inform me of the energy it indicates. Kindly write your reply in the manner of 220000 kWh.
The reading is 6583 kWh
